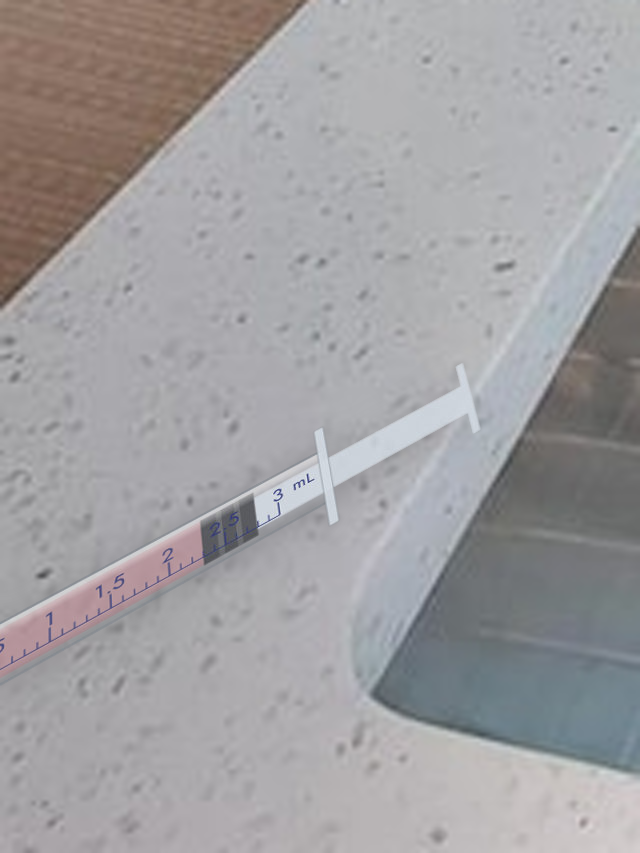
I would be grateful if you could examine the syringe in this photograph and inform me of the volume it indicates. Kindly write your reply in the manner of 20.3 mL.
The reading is 2.3 mL
